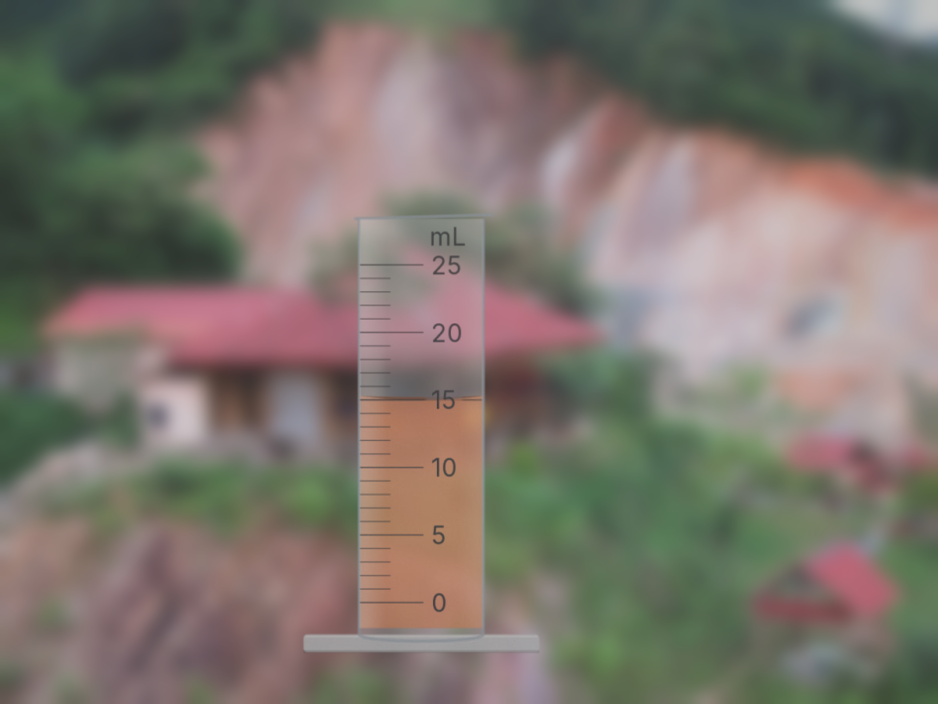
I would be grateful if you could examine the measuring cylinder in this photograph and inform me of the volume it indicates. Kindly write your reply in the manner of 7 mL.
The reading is 15 mL
